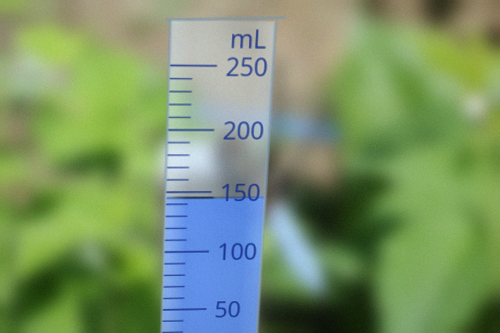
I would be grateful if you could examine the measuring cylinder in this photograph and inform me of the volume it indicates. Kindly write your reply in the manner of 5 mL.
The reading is 145 mL
